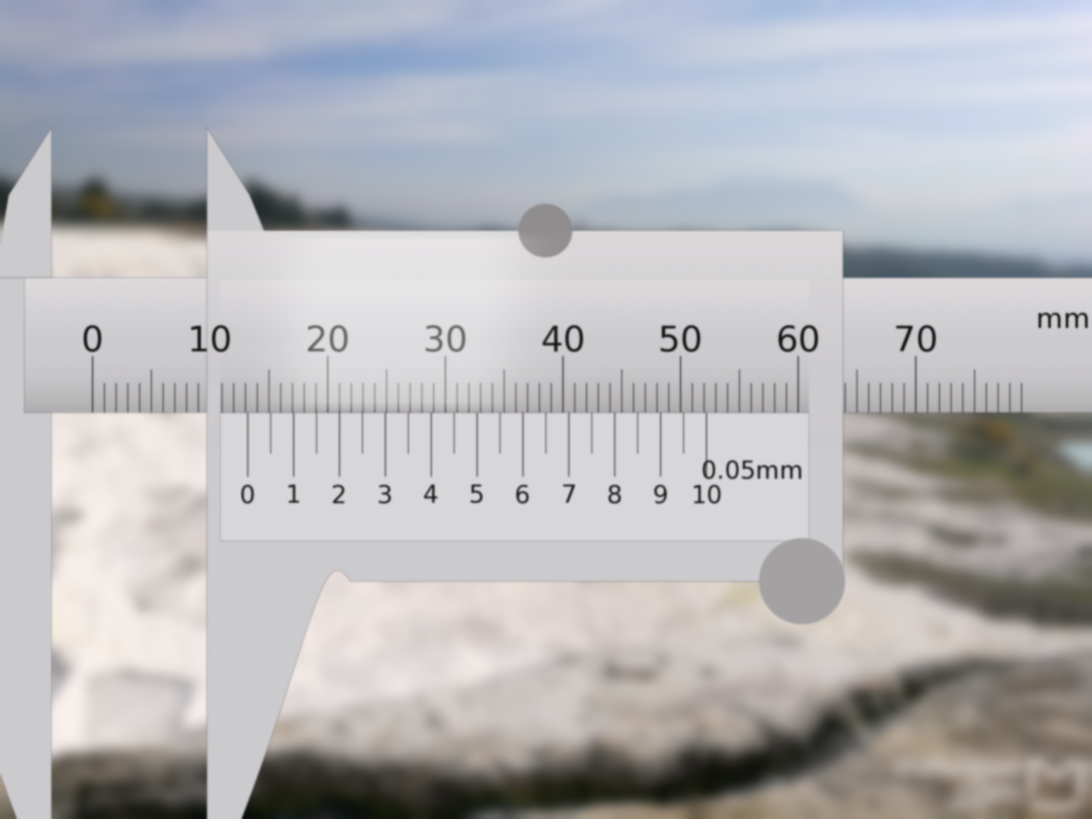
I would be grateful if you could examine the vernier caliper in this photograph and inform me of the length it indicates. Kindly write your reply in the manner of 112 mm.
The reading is 13.2 mm
